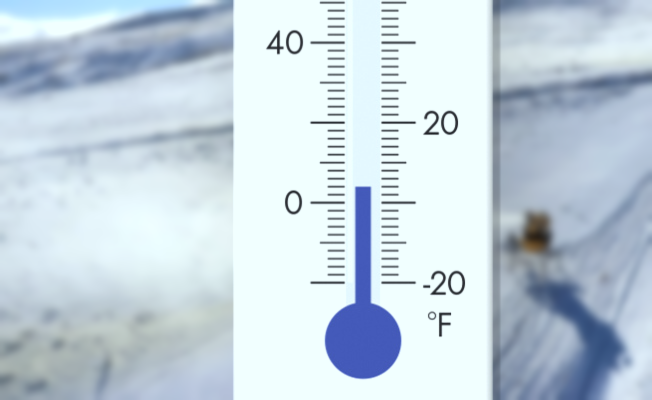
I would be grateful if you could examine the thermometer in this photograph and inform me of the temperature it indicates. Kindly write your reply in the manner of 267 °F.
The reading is 4 °F
